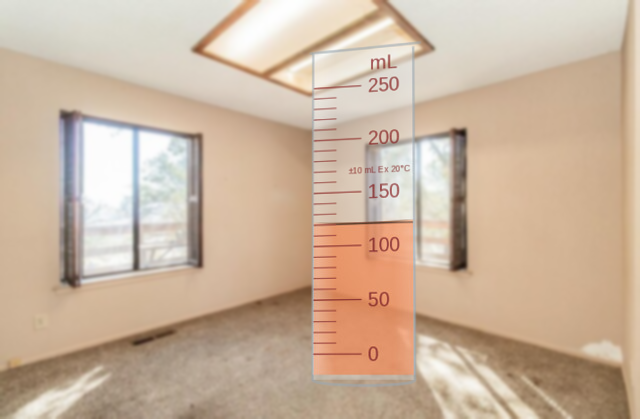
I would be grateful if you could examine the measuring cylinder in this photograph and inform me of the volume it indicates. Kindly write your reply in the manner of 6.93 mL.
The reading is 120 mL
